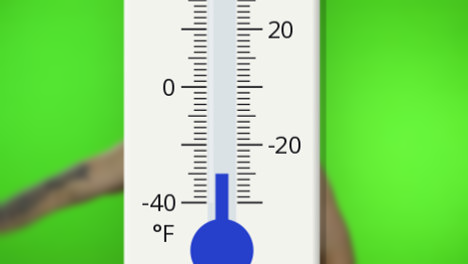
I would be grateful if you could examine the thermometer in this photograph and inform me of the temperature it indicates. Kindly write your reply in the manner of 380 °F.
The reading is -30 °F
